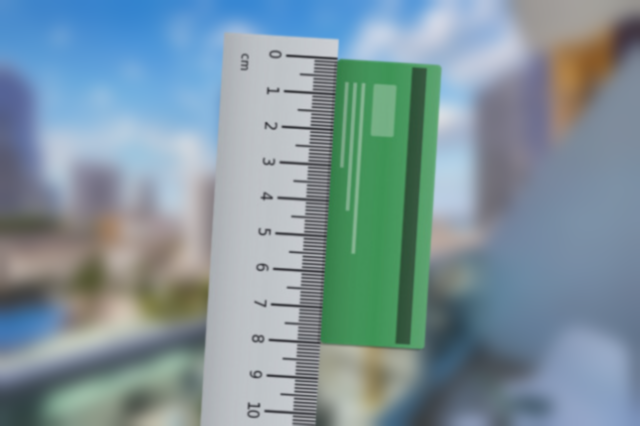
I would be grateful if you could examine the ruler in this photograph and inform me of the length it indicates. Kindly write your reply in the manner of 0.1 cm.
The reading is 8 cm
